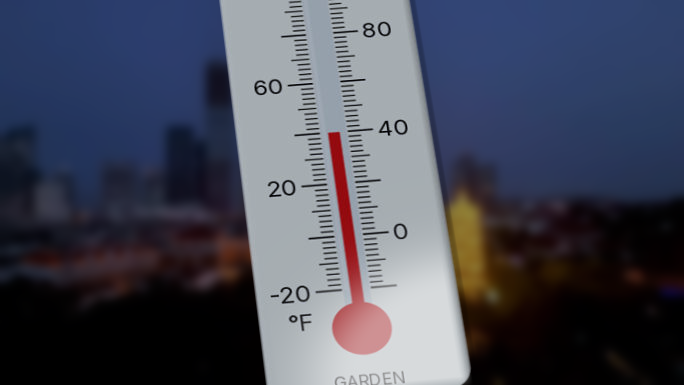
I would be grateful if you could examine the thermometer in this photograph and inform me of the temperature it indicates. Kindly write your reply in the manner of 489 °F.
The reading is 40 °F
